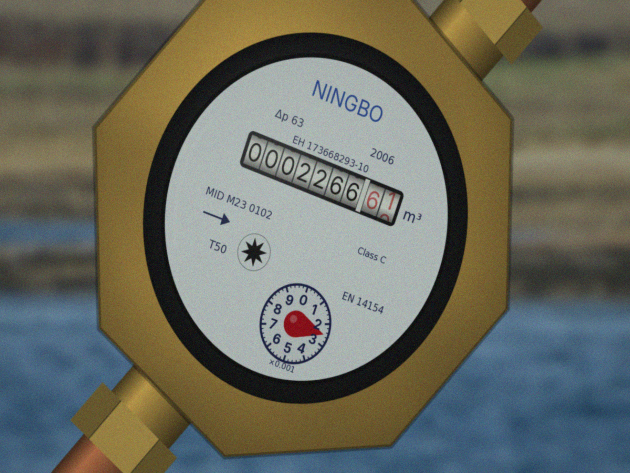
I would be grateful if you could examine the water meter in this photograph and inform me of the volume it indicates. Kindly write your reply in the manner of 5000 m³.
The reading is 2266.612 m³
